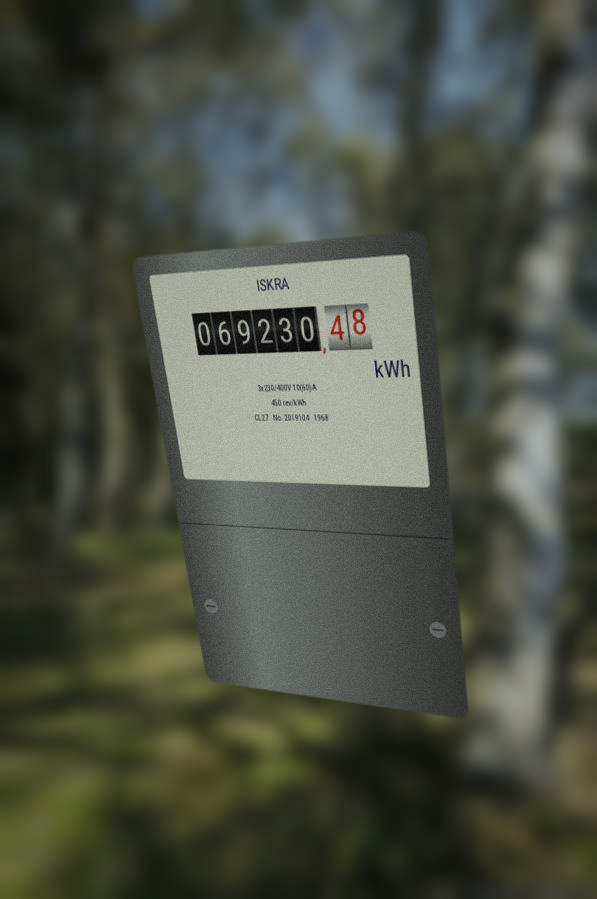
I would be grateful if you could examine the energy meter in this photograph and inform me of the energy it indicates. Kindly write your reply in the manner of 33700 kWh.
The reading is 69230.48 kWh
